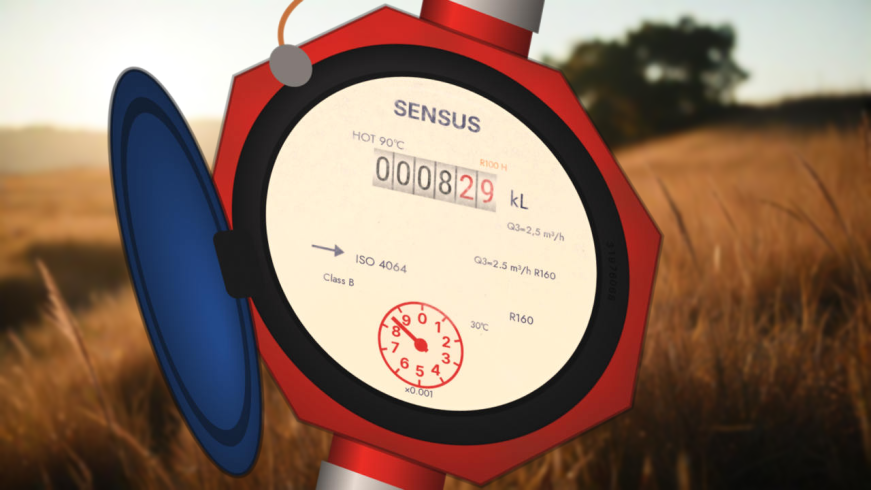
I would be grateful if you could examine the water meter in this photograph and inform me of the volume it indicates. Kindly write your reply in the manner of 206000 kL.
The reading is 8.298 kL
